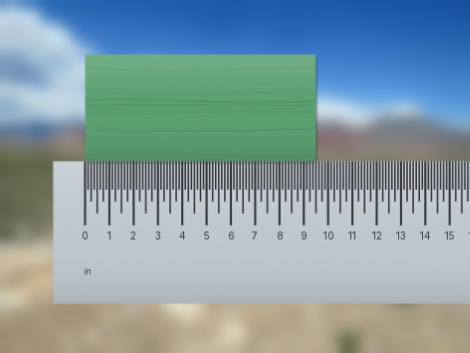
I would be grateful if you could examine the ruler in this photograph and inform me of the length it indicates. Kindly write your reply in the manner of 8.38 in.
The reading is 9.5 in
